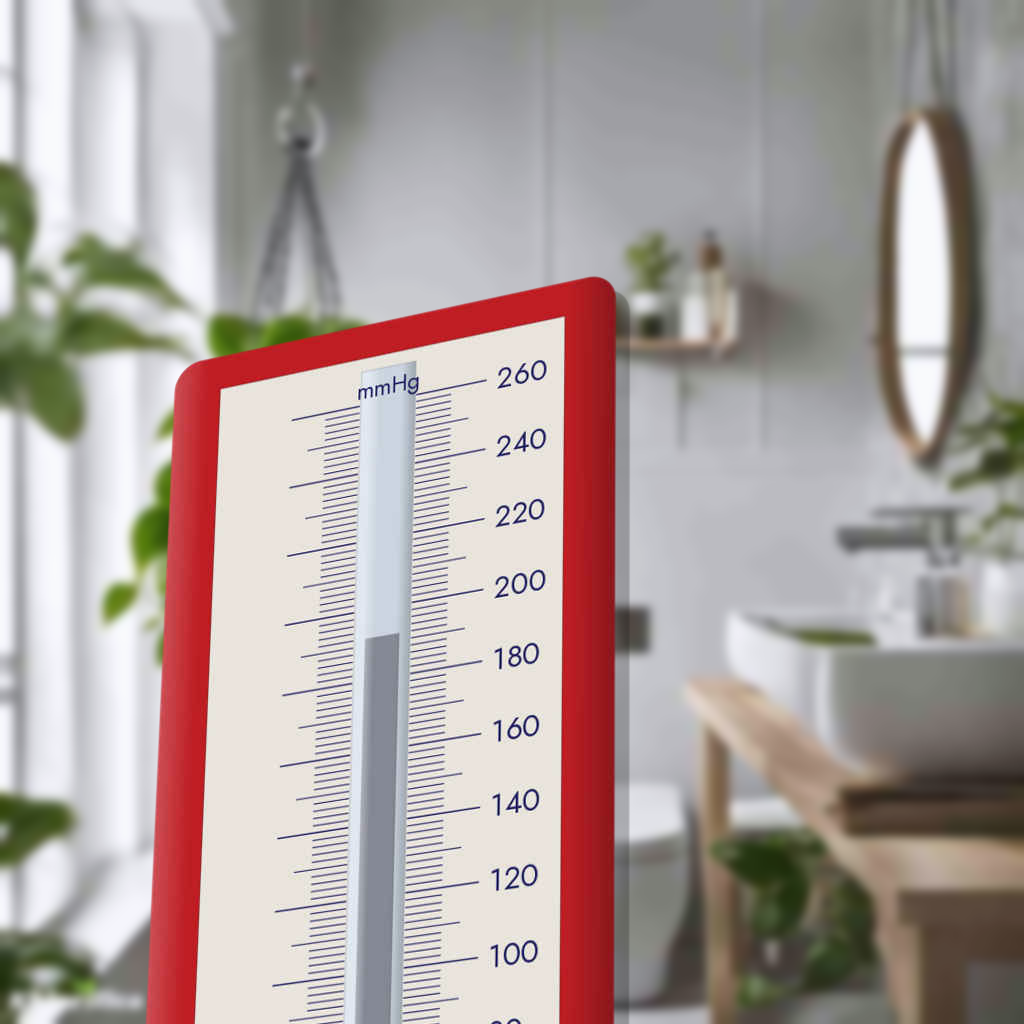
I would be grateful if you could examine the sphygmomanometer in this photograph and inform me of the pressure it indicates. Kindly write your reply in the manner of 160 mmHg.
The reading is 192 mmHg
